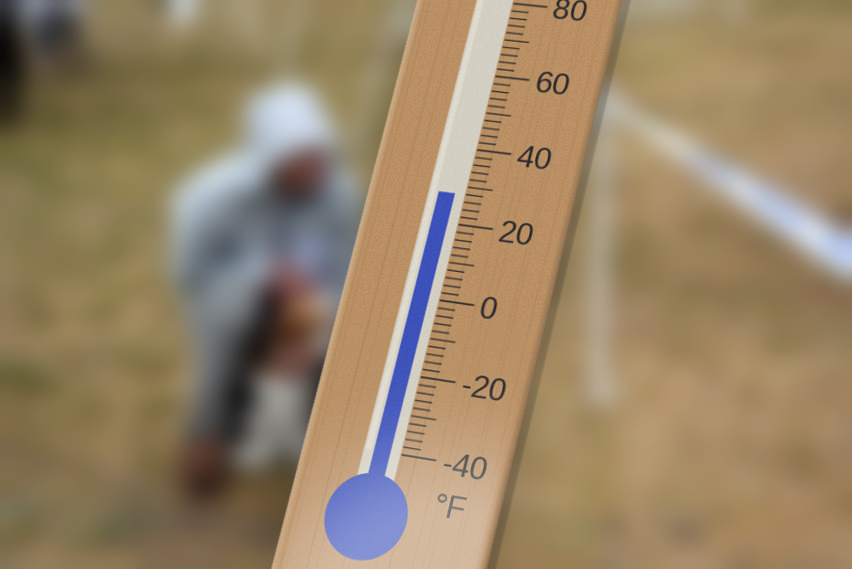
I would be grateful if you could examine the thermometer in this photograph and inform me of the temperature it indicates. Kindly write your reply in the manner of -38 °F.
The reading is 28 °F
